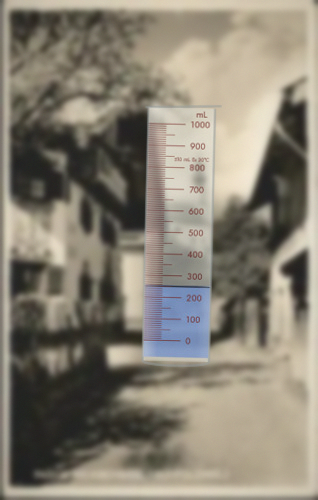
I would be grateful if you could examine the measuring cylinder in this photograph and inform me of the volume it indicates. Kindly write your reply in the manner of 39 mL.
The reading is 250 mL
